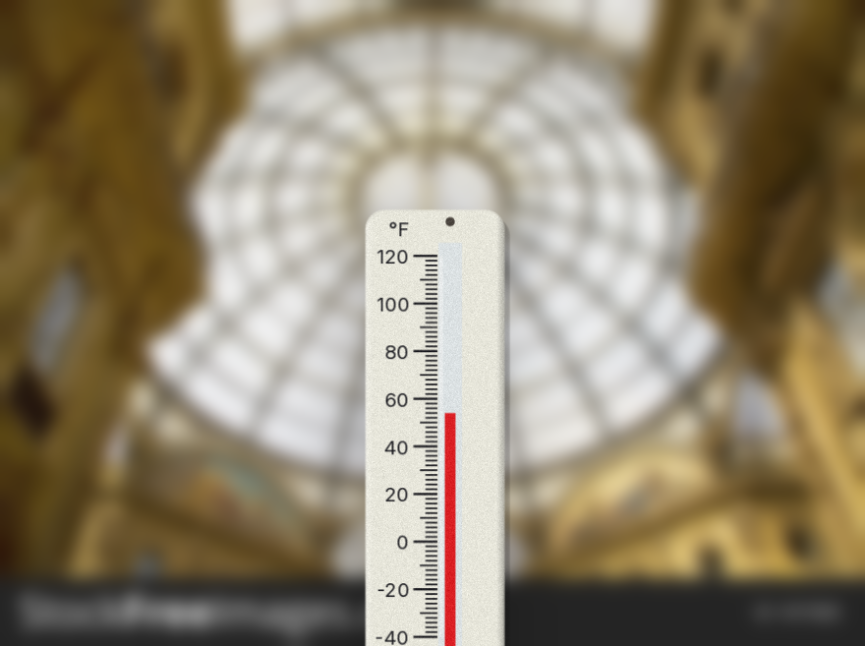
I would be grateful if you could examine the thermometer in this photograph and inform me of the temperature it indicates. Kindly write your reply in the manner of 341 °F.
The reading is 54 °F
